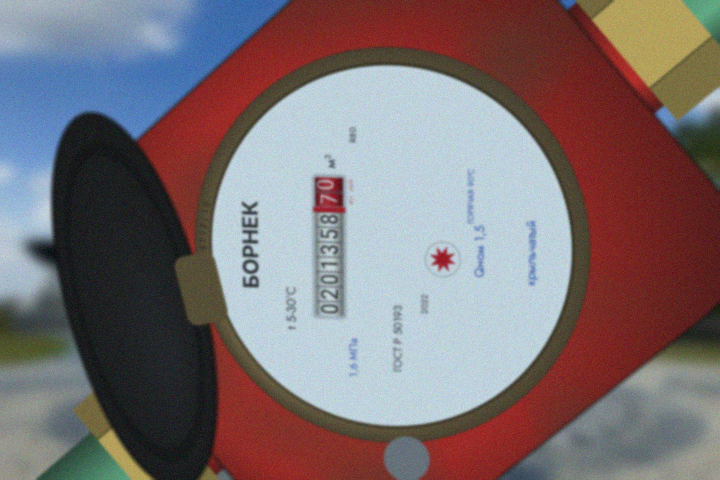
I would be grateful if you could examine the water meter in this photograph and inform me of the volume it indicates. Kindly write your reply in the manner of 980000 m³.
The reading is 201358.70 m³
